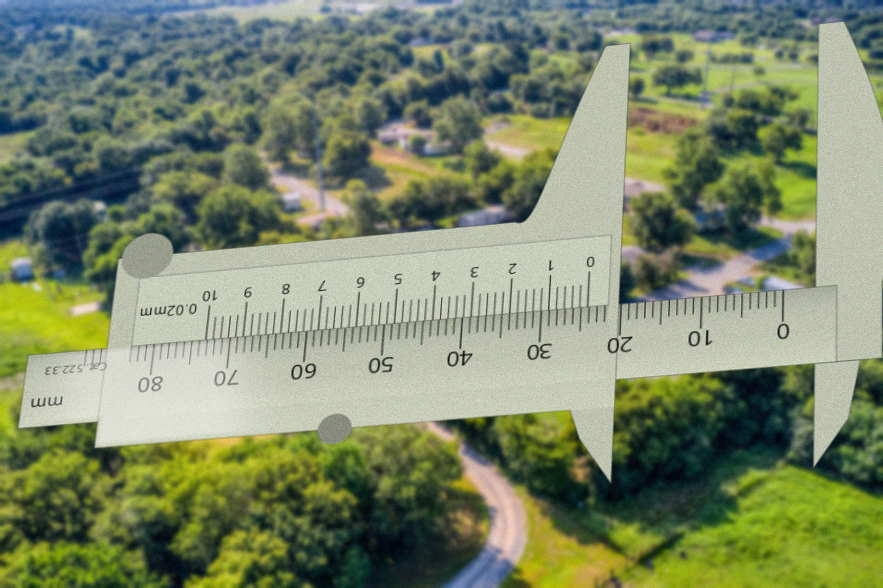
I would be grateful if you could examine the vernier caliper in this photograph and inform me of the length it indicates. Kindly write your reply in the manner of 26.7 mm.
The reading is 24.2 mm
